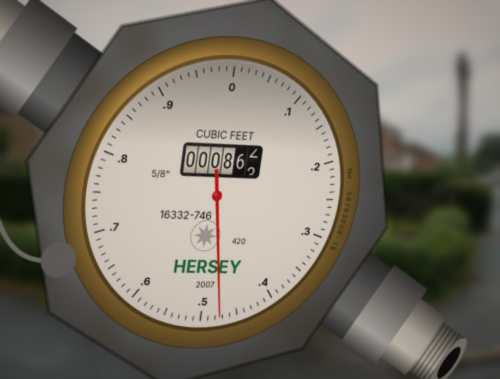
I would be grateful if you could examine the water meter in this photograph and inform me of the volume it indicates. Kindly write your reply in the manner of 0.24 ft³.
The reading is 862.47 ft³
